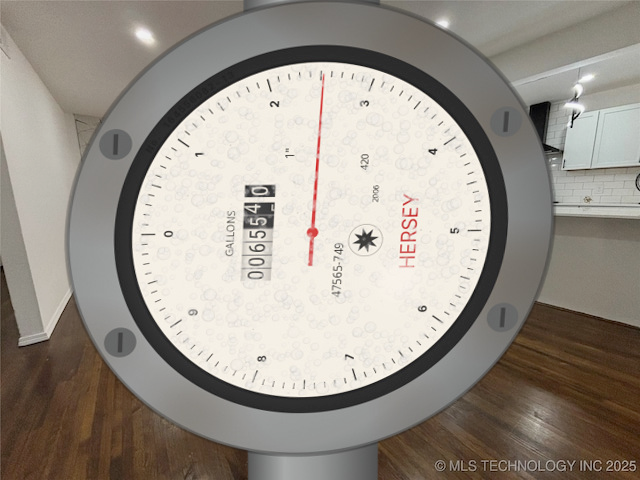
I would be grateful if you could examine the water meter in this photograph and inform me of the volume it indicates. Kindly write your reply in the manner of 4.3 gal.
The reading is 65542.5 gal
